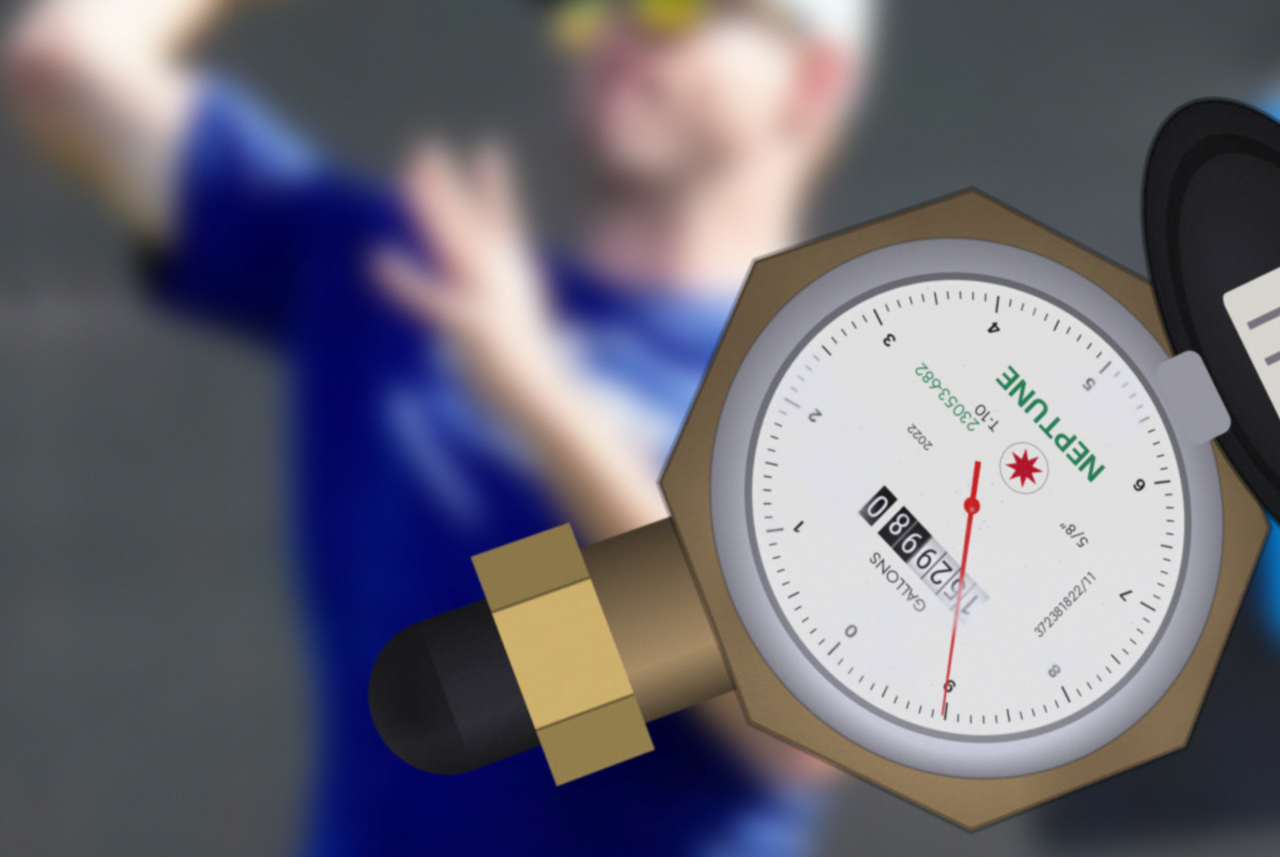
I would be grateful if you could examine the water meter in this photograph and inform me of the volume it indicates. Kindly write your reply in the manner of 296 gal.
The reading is 1529979.0 gal
